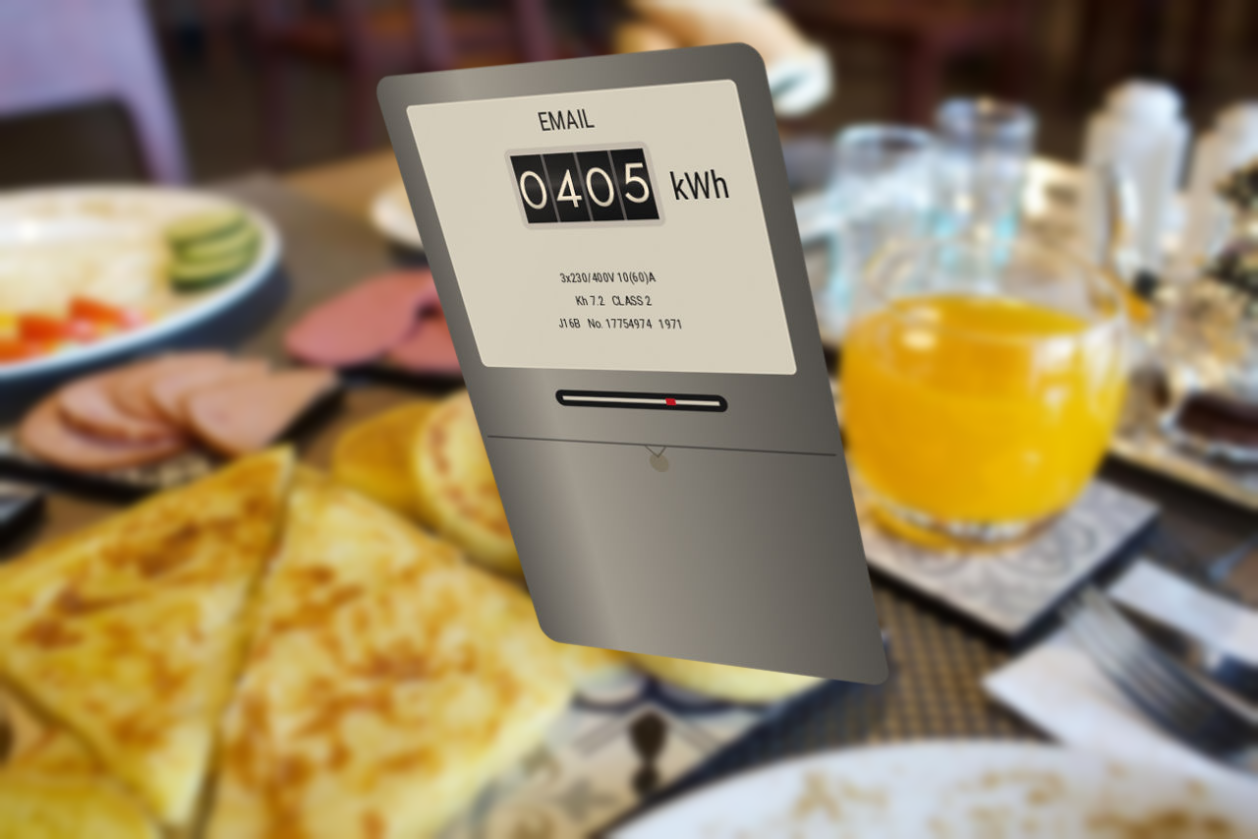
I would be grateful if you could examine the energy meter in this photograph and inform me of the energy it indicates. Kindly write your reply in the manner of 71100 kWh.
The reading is 405 kWh
